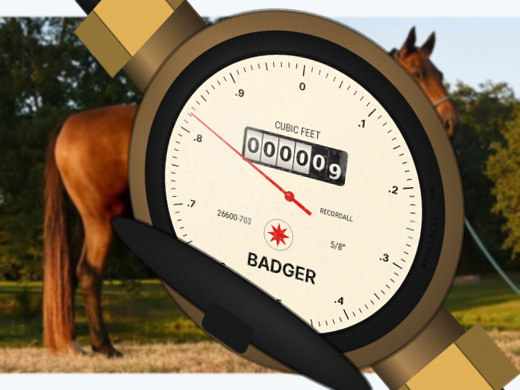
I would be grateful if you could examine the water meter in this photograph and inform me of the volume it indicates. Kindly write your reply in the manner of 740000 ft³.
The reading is 8.82 ft³
